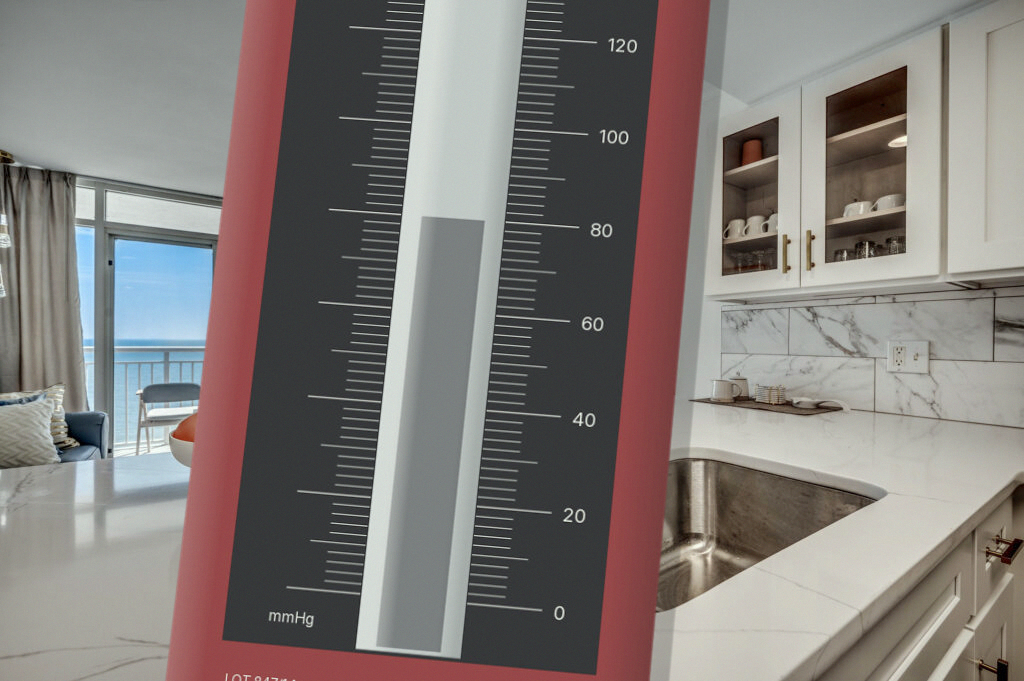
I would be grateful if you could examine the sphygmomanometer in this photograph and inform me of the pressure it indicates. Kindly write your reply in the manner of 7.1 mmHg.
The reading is 80 mmHg
